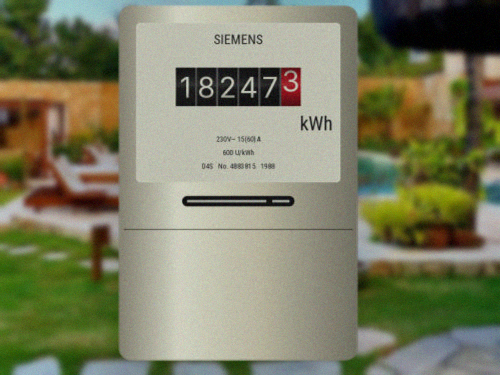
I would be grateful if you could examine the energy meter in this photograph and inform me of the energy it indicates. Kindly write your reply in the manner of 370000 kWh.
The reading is 18247.3 kWh
